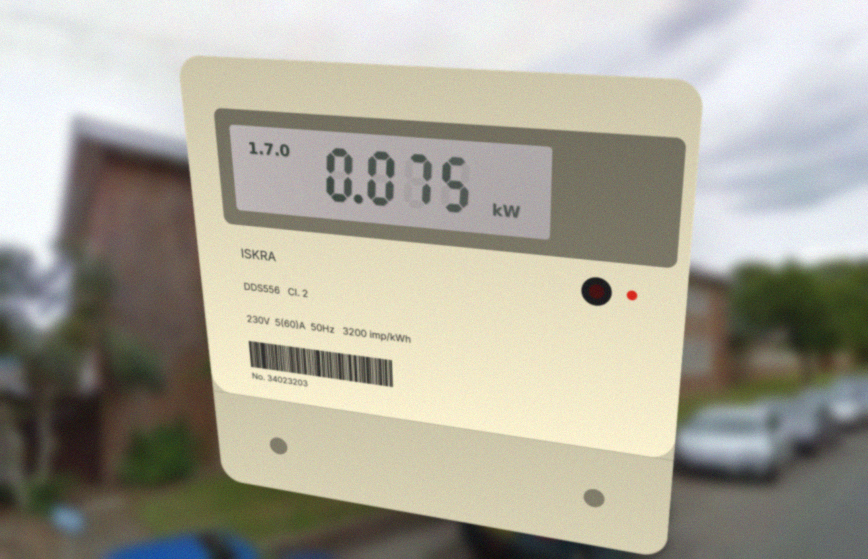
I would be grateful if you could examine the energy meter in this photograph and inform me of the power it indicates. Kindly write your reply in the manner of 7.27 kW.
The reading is 0.075 kW
